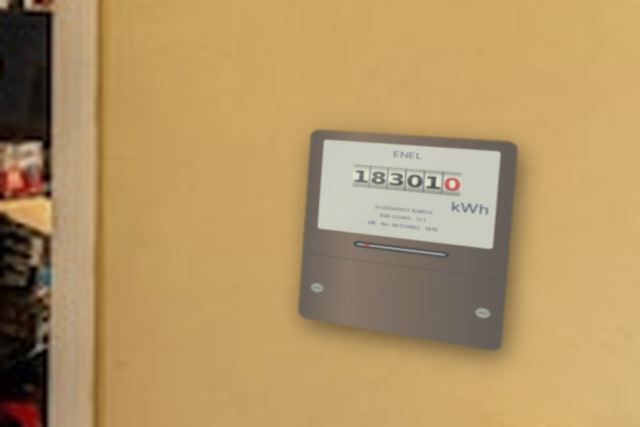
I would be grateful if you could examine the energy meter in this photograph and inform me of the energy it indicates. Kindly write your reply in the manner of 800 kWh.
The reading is 18301.0 kWh
